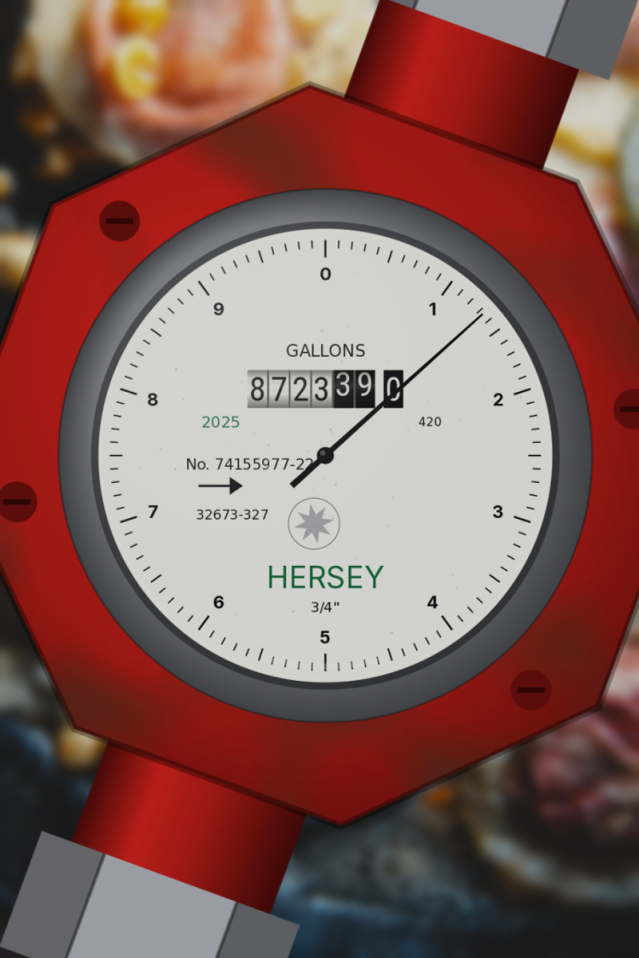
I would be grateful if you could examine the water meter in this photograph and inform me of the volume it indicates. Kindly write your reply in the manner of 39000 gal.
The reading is 8723391.3 gal
